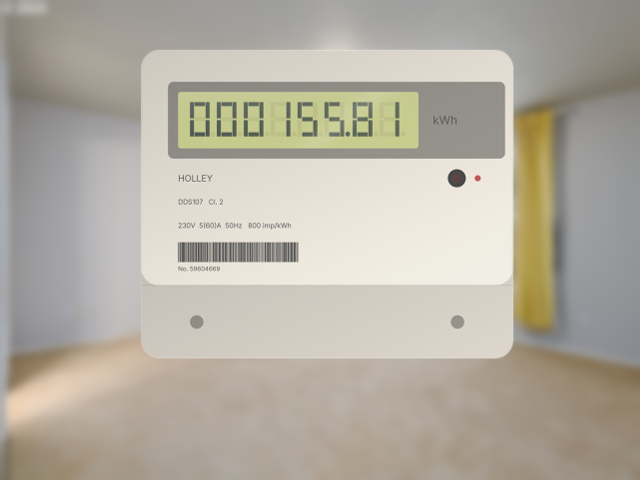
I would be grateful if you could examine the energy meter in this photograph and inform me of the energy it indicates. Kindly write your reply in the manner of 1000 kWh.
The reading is 155.81 kWh
